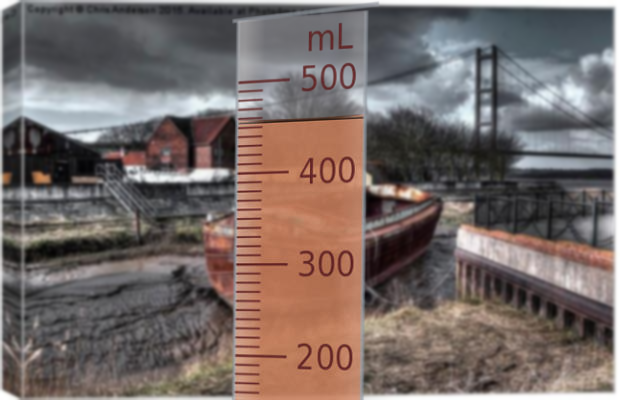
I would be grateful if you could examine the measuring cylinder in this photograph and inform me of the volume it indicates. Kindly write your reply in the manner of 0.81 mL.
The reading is 455 mL
